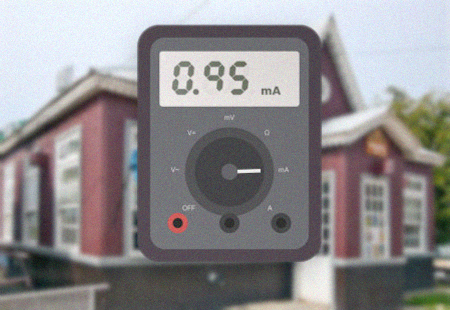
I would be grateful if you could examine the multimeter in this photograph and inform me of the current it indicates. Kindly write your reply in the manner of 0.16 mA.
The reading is 0.95 mA
